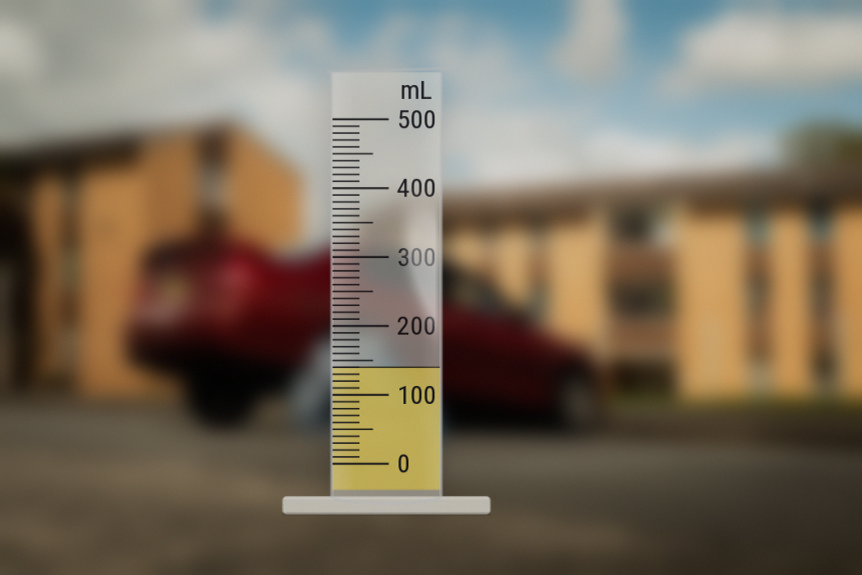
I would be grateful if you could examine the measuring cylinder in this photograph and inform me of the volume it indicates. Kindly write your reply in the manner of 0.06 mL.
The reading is 140 mL
